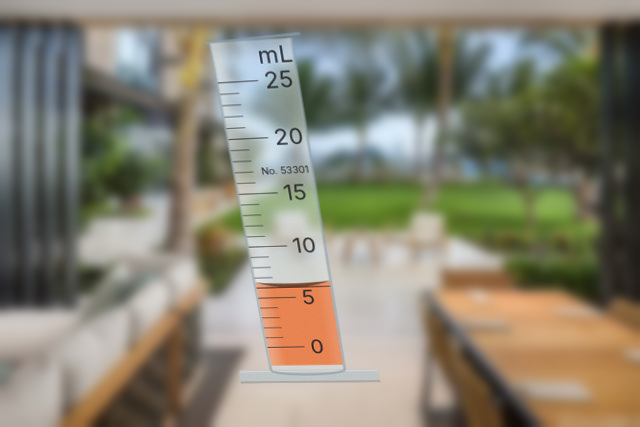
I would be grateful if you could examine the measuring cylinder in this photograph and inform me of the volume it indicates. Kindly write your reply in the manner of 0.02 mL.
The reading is 6 mL
